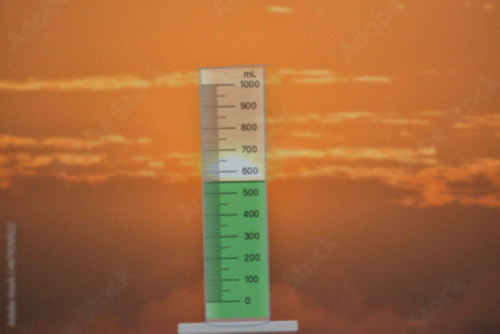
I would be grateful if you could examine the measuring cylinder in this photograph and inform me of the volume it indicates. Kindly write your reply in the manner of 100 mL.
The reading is 550 mL
